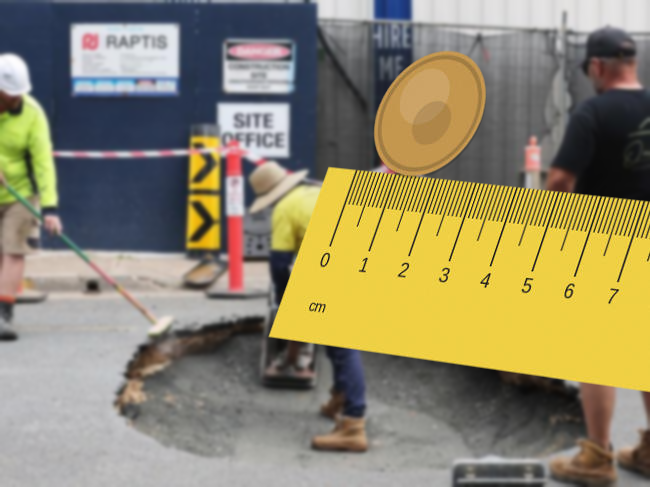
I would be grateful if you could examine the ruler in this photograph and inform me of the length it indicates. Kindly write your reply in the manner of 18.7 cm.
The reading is 2.6 cm
